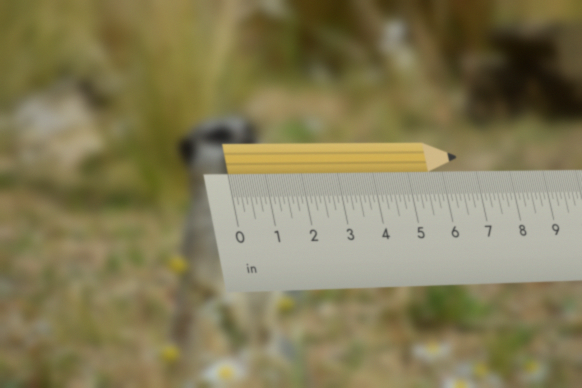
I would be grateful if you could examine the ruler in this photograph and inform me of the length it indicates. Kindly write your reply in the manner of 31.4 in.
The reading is 6.5 in
